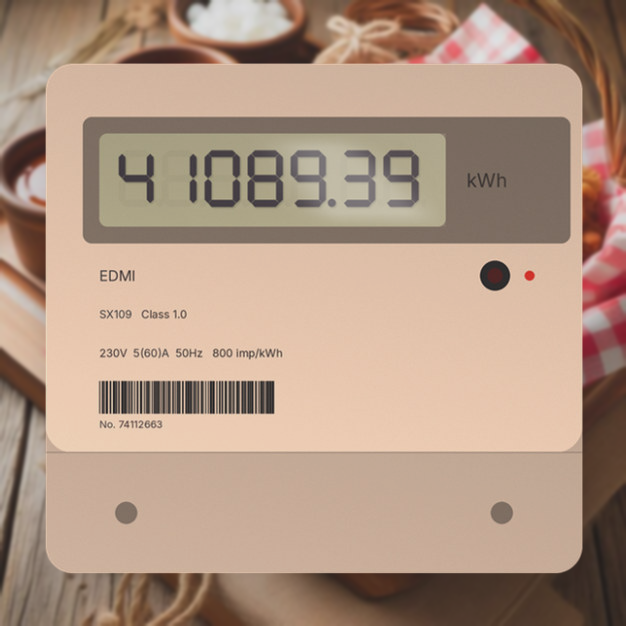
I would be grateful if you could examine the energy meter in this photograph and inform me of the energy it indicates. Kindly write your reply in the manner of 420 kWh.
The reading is 41089.39 kWh
